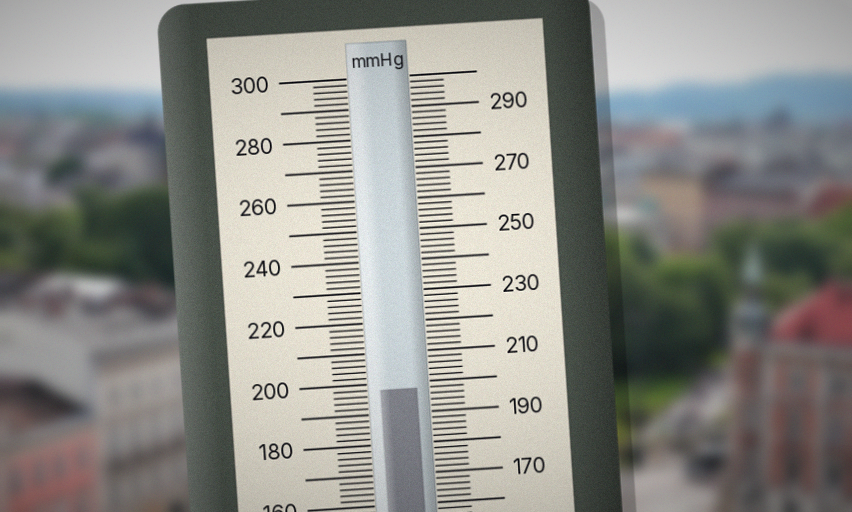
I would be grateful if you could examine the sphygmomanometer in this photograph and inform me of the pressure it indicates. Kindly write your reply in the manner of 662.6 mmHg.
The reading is 198 mmHg
